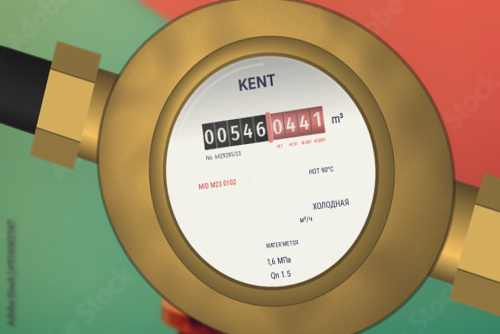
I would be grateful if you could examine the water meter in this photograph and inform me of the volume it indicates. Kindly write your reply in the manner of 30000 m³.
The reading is 546.0441 m³
